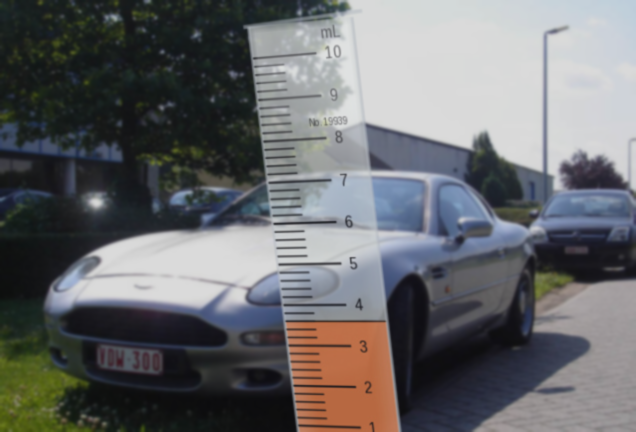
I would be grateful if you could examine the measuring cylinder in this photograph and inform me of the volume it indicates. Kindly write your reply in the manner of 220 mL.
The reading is 3.6 mL
